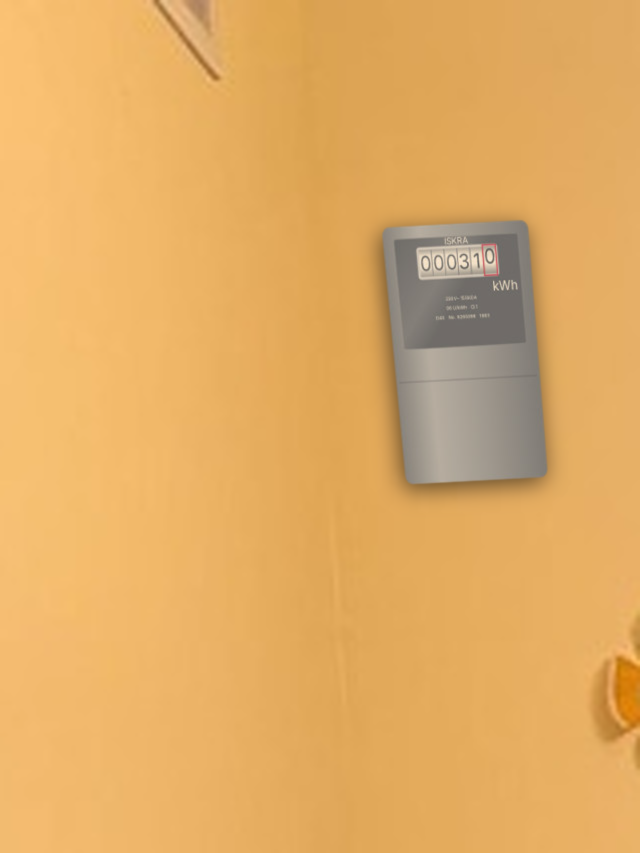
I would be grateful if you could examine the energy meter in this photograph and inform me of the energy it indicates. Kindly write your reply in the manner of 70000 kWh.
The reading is 31.0 kWh
